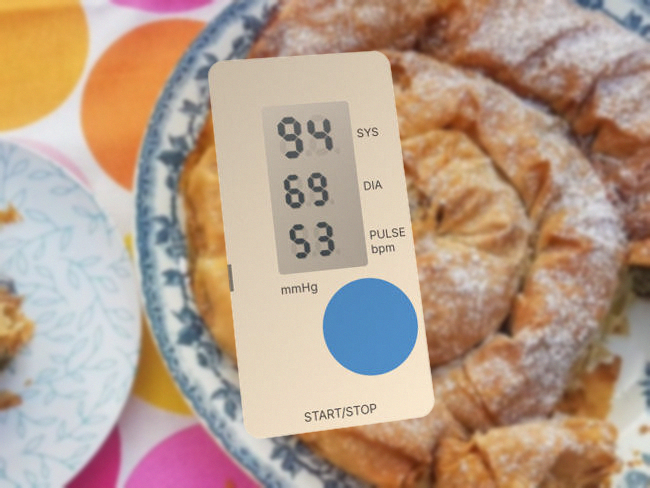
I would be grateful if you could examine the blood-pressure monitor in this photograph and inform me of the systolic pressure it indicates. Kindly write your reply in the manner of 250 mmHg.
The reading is 94 mmHg
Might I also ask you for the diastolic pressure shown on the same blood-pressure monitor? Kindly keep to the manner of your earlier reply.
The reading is 69 mmHg
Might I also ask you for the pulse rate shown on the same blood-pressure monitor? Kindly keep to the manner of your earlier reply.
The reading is 53 bpm
